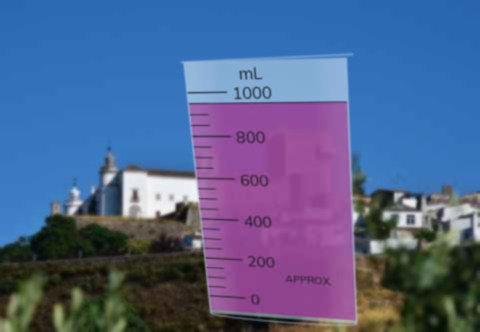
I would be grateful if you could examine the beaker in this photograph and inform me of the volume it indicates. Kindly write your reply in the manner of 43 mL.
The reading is 950 mL
